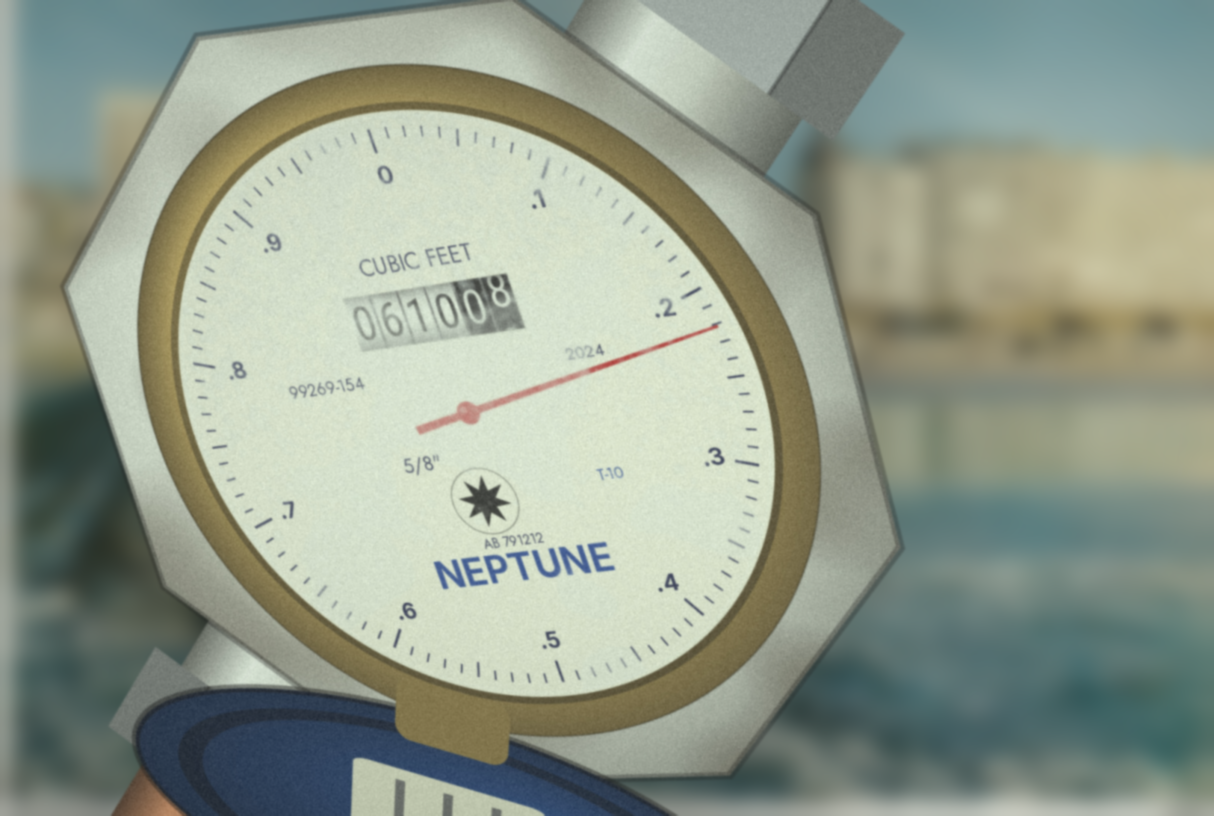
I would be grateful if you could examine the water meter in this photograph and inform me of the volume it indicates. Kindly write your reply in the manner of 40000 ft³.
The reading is 61008.22 ft³
